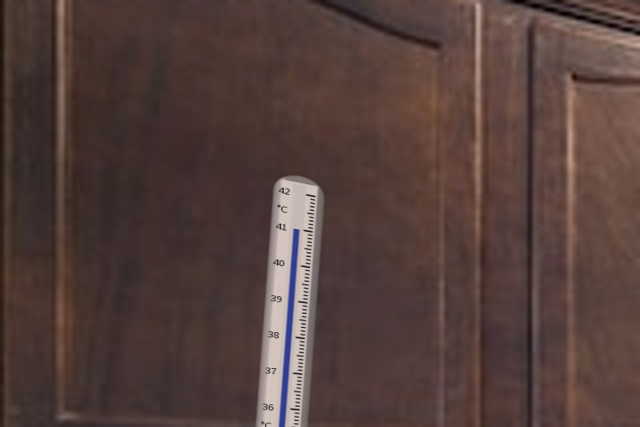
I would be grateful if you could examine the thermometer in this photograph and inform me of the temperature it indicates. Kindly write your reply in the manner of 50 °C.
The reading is 41 °C
